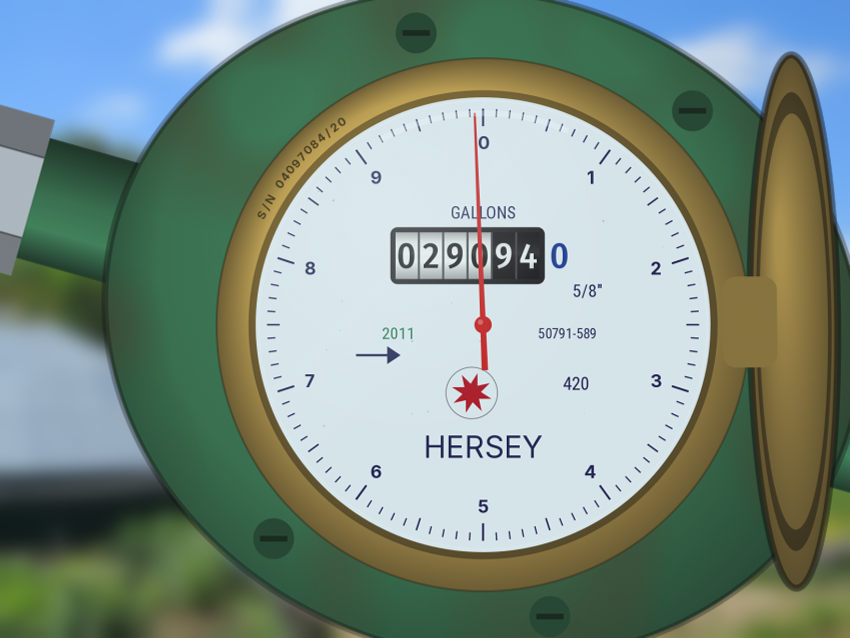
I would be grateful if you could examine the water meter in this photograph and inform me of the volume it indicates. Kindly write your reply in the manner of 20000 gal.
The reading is 290939.9 gal
